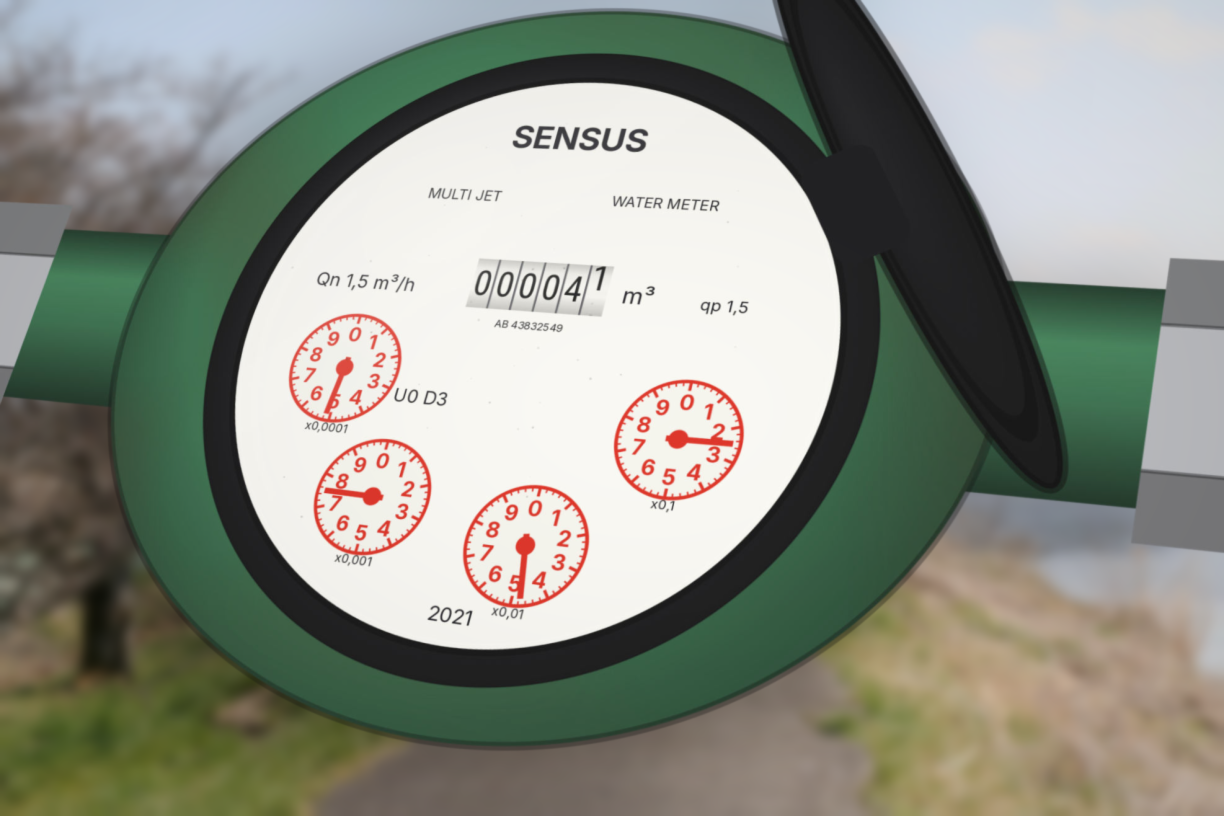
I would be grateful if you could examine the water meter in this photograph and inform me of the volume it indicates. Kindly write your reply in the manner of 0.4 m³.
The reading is 41.2475 m³
